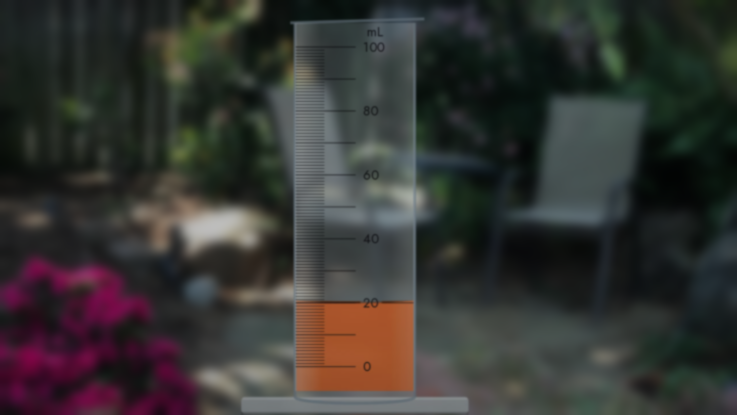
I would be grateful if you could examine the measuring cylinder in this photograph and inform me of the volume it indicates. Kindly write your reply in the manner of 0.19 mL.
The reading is 20 mL
